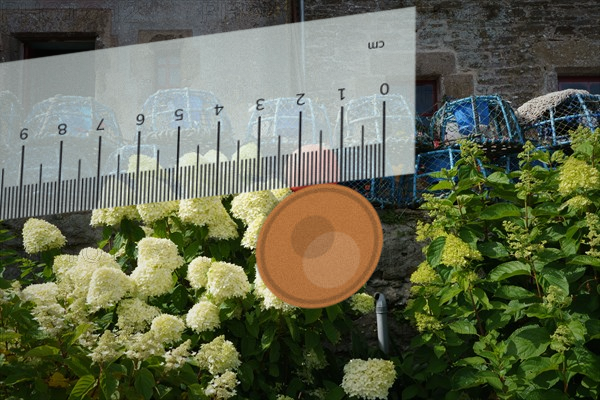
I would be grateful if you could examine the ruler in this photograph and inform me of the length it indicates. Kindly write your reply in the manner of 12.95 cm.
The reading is 3 cm
